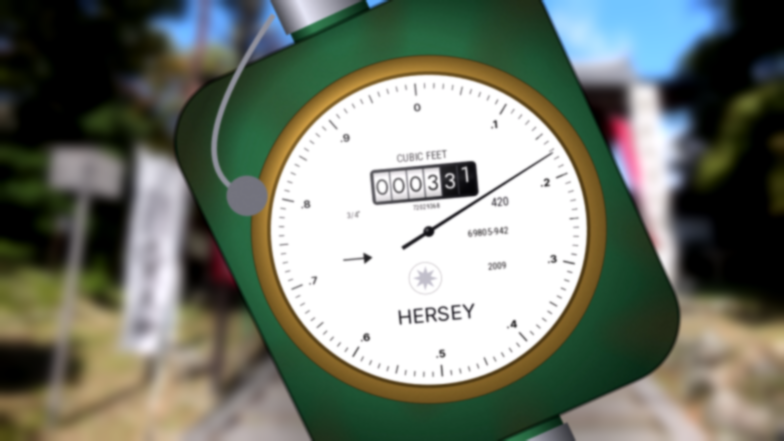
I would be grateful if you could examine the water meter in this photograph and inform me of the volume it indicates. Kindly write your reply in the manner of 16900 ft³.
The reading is 331.17 ft³
